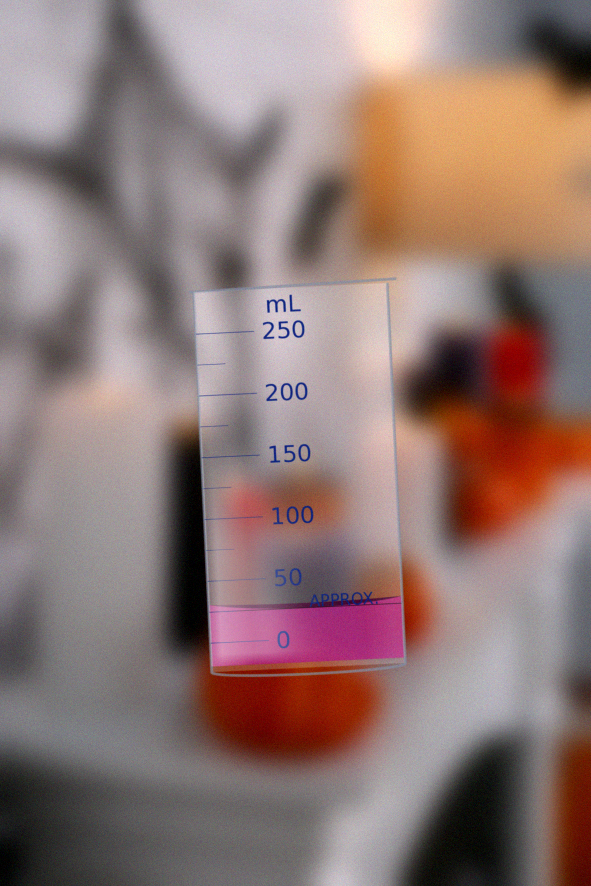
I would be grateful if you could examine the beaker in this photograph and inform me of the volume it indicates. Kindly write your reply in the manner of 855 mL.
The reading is 25 mL
